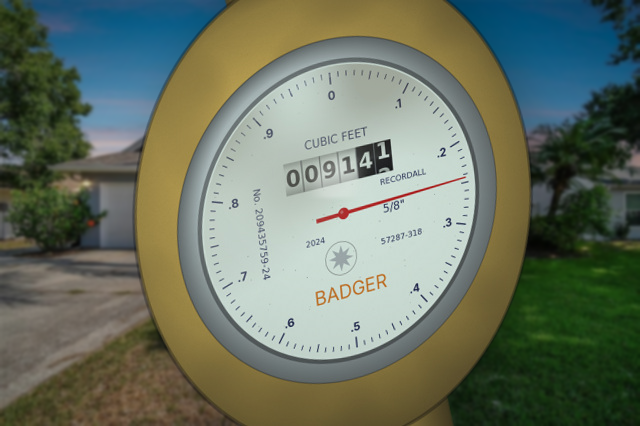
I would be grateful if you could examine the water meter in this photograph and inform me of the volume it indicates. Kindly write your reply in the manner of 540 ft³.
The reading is 9141.24 ft³
